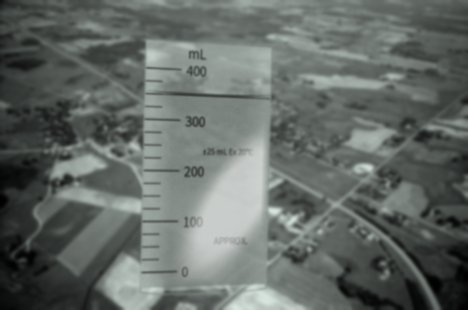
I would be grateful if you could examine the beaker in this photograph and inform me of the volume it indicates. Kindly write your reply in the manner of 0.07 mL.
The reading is 350 mL
